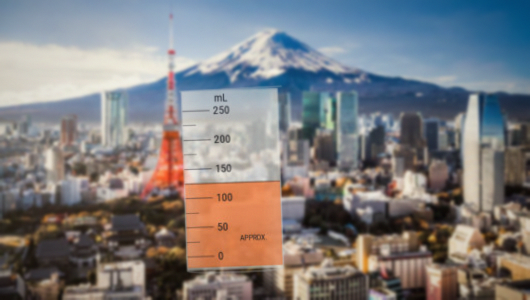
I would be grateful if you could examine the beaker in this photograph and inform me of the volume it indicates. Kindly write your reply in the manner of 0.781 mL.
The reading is 125 mL
